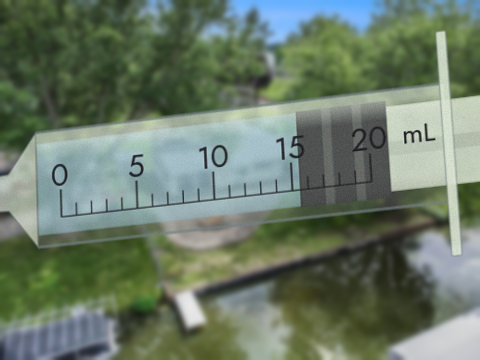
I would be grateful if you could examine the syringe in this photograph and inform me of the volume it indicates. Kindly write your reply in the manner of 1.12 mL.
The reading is 15.5 mL
